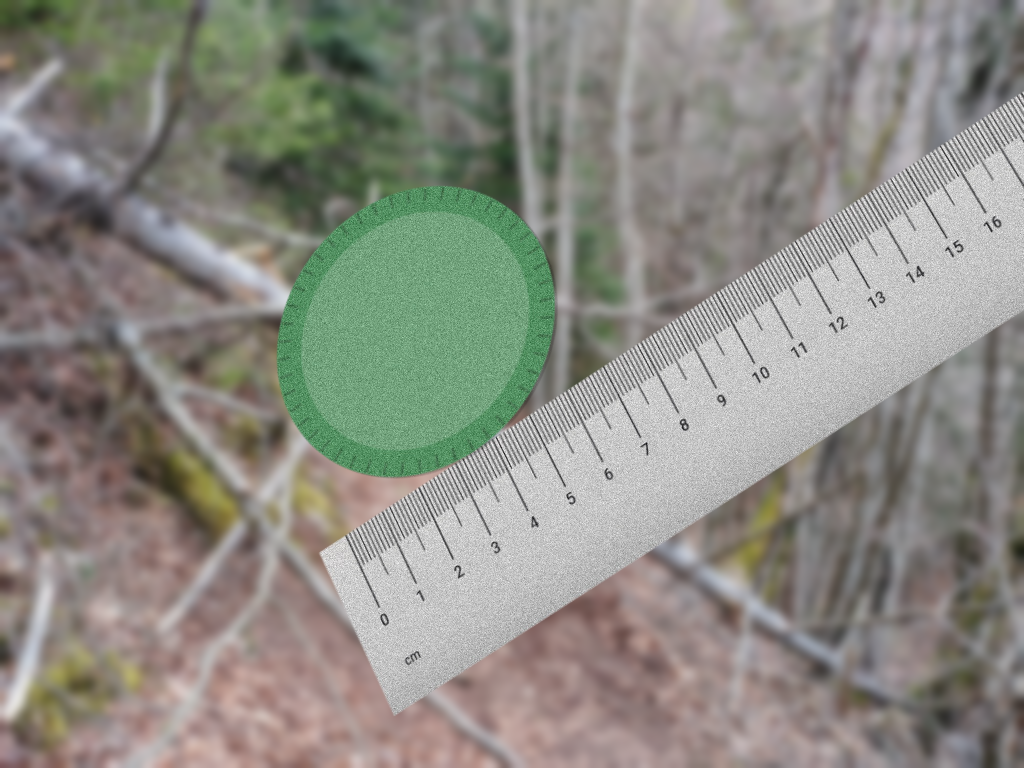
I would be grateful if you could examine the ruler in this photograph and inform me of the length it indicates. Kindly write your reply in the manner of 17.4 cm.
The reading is 7 cm
